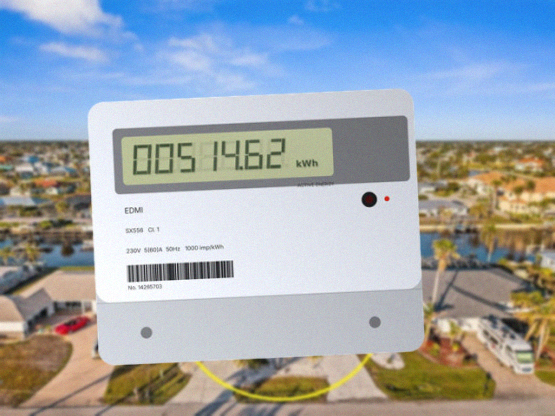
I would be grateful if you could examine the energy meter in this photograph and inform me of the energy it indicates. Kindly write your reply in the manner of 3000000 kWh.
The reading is 514.62 kWh
